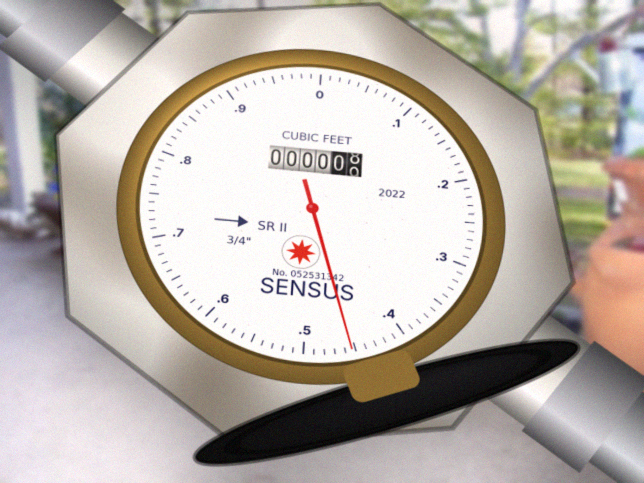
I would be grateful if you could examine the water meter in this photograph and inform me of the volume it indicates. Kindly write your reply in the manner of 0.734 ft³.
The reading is 8.45 ft³
